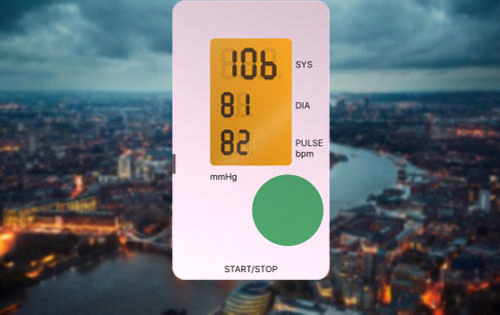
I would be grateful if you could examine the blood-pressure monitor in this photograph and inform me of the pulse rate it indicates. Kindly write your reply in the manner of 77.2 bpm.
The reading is 82 bpm
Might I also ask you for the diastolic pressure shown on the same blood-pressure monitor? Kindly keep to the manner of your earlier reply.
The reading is 81 mmHg
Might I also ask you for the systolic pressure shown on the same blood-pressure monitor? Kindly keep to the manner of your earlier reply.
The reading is 106 mmHg
